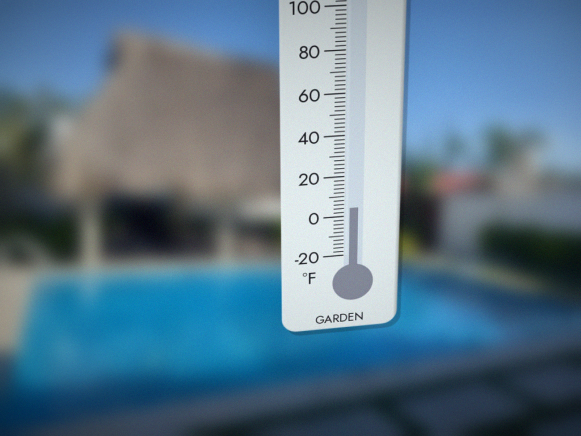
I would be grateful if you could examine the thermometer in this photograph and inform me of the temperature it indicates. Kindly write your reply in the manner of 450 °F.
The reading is 4 °F
